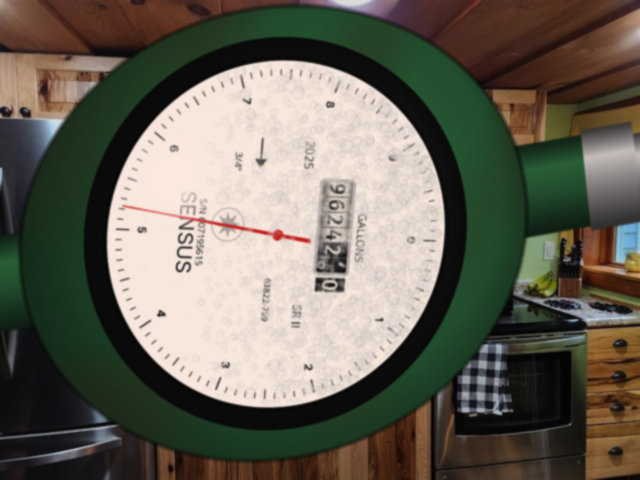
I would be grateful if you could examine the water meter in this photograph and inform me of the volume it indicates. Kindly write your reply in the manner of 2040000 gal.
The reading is 9624275.2 gal
